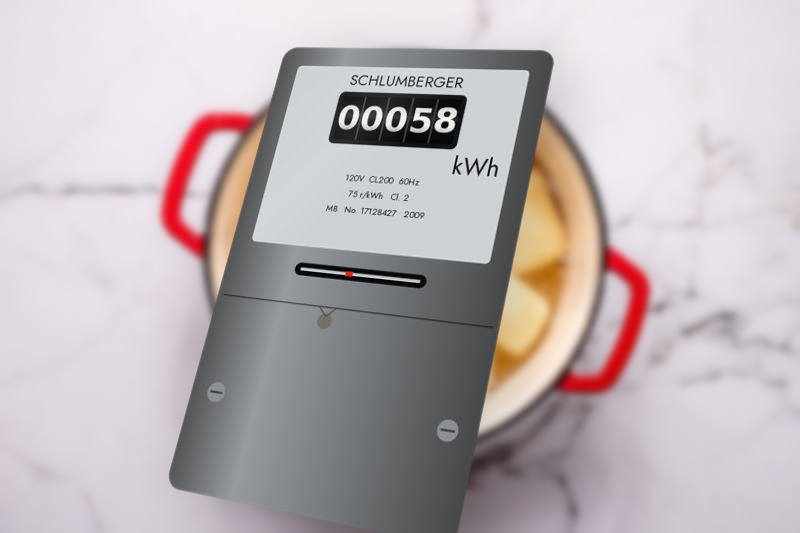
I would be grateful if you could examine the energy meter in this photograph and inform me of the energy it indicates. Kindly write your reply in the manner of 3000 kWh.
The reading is 58 kWh
